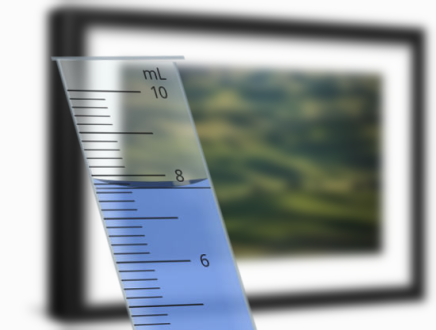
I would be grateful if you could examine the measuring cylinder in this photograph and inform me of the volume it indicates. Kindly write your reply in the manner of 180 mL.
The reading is 7.7 mL
